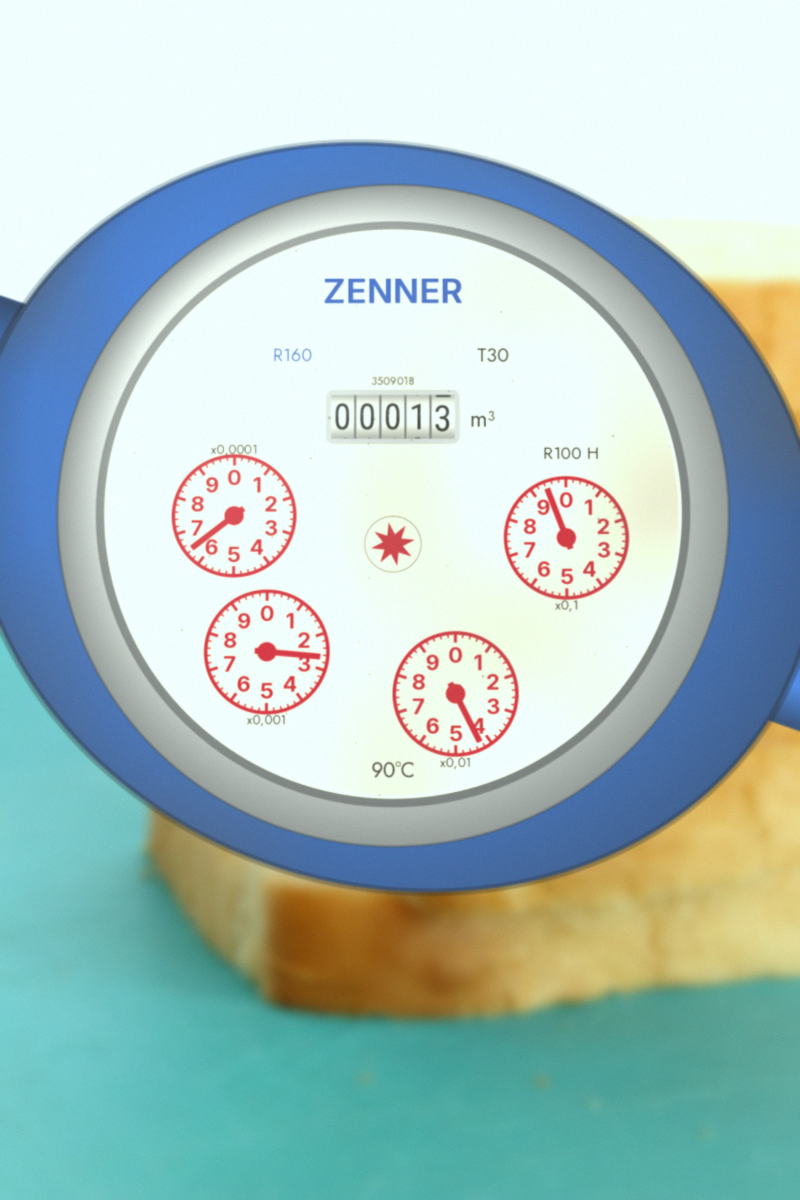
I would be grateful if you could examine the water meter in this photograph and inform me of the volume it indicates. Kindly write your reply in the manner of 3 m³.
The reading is 12.9426 m³
